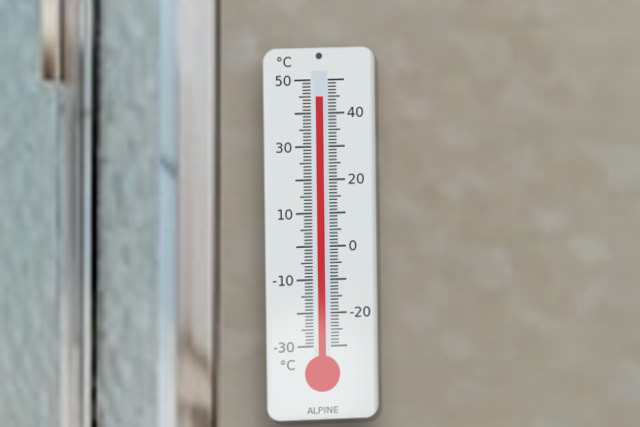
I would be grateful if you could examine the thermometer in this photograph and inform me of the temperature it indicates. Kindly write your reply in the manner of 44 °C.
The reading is 45 °C
